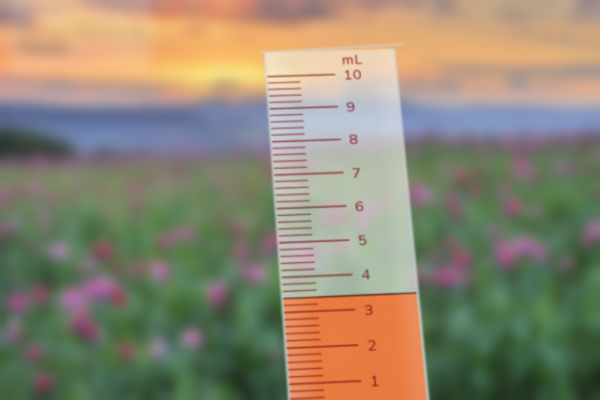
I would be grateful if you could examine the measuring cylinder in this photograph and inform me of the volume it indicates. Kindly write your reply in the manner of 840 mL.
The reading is 3.4 mL
